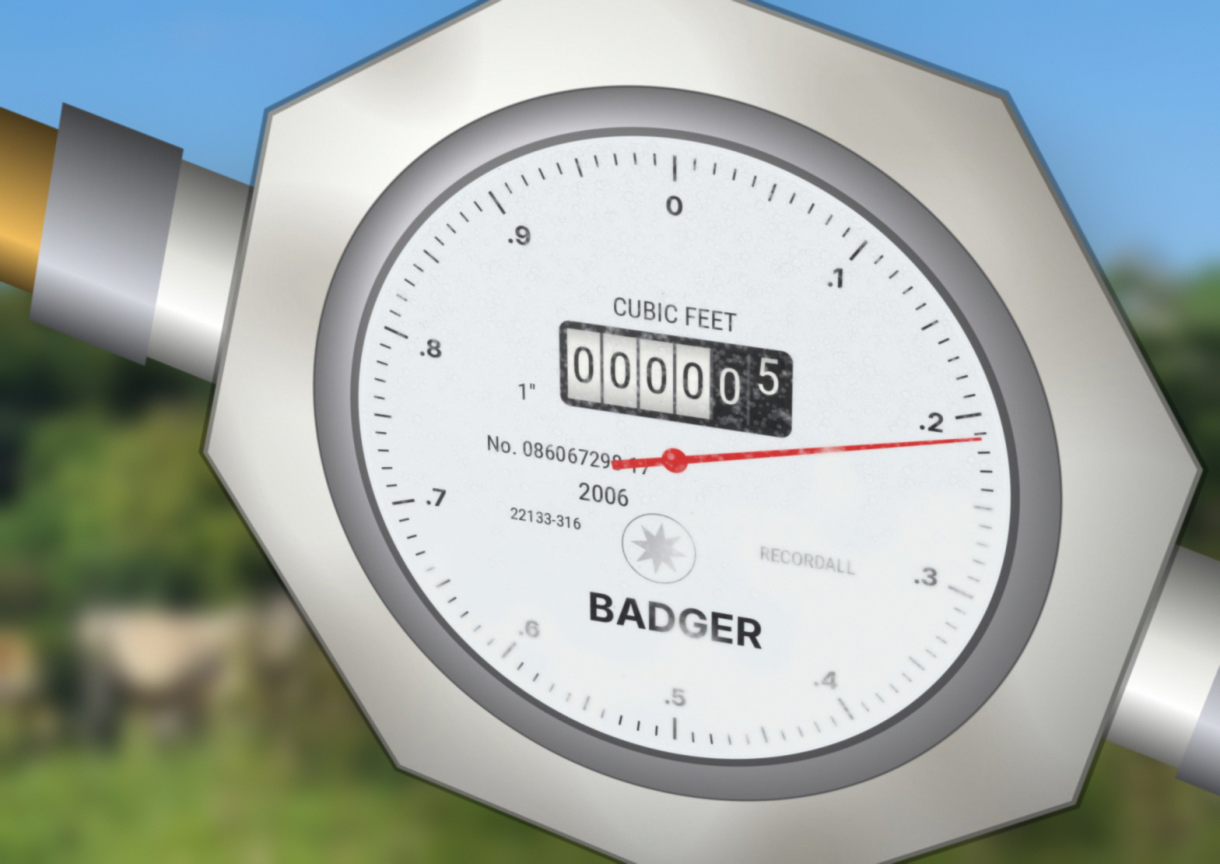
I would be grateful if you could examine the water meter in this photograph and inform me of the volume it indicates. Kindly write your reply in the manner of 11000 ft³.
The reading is 5.21 ft³
